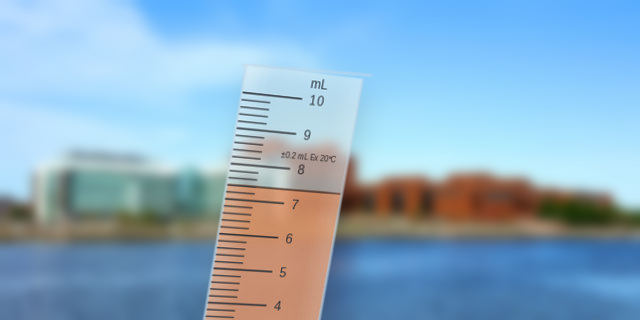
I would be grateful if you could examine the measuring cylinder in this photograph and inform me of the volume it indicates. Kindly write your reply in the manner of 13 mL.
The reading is 7.4 mL
